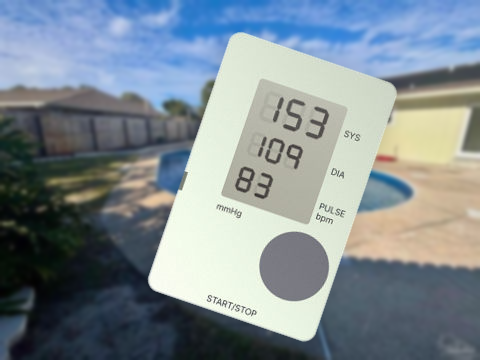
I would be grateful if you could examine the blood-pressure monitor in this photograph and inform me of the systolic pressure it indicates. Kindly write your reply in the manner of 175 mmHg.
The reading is 153 mmHg
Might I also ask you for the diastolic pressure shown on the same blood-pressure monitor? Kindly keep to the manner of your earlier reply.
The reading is 109 mmHg
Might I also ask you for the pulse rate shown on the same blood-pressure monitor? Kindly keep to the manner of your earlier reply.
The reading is 83 bpm
